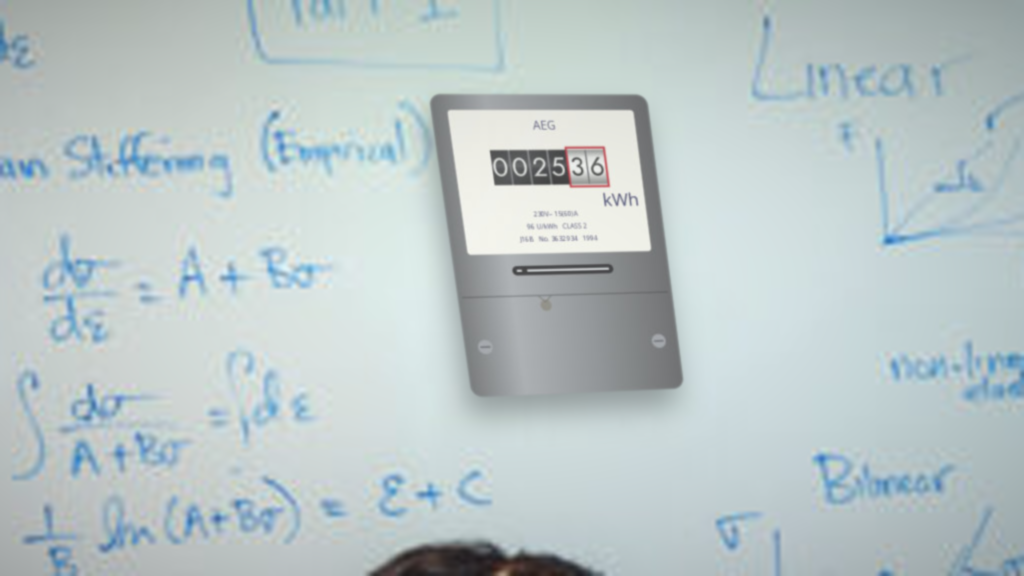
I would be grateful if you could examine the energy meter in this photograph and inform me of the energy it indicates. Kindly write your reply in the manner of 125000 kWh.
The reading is 25.36 kWh
